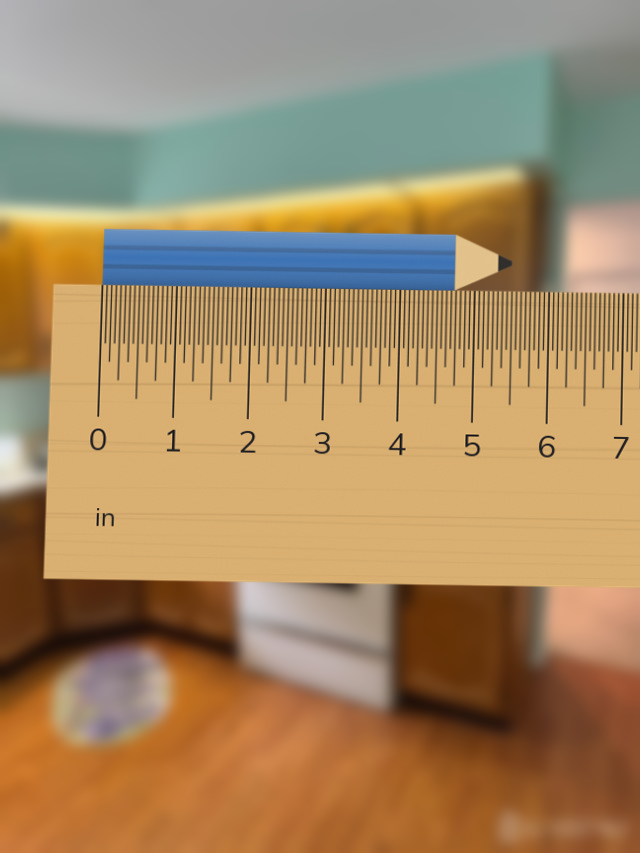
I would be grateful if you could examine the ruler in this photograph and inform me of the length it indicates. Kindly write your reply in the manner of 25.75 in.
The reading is 5.5 in
